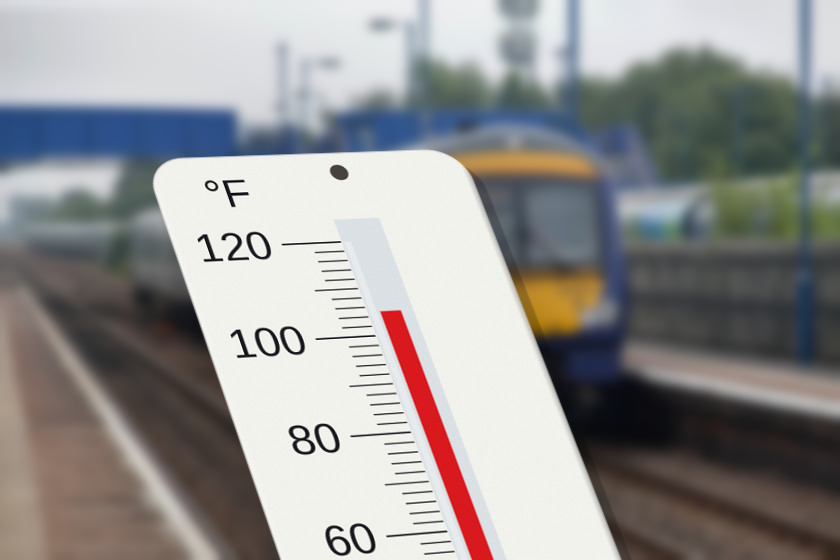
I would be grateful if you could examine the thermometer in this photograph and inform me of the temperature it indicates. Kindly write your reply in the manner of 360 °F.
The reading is 105 °F
